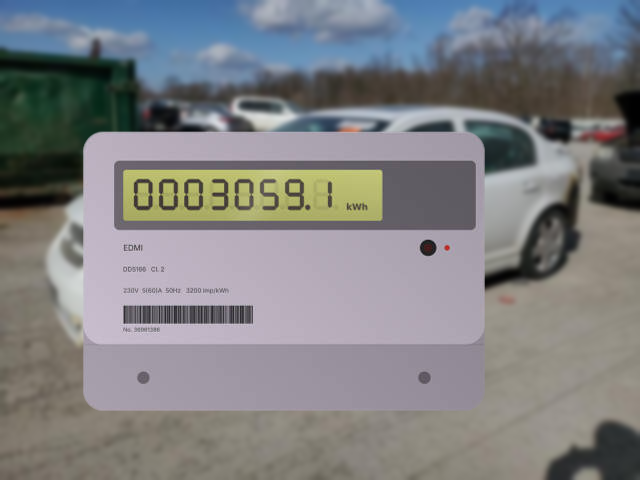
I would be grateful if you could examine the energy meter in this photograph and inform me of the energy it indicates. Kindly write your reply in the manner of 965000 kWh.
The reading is 3059.1 kWh
